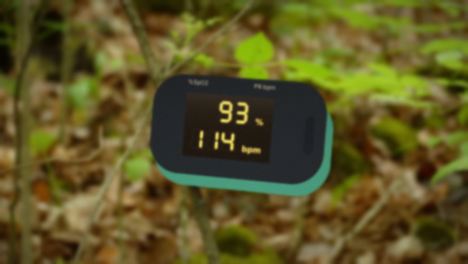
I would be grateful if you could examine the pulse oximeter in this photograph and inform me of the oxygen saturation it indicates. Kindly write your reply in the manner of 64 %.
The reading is 93 %
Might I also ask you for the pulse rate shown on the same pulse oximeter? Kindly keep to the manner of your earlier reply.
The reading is 114 bpm
